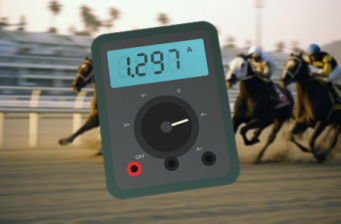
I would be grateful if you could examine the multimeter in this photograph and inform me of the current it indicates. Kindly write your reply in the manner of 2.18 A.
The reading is 1.297 A
